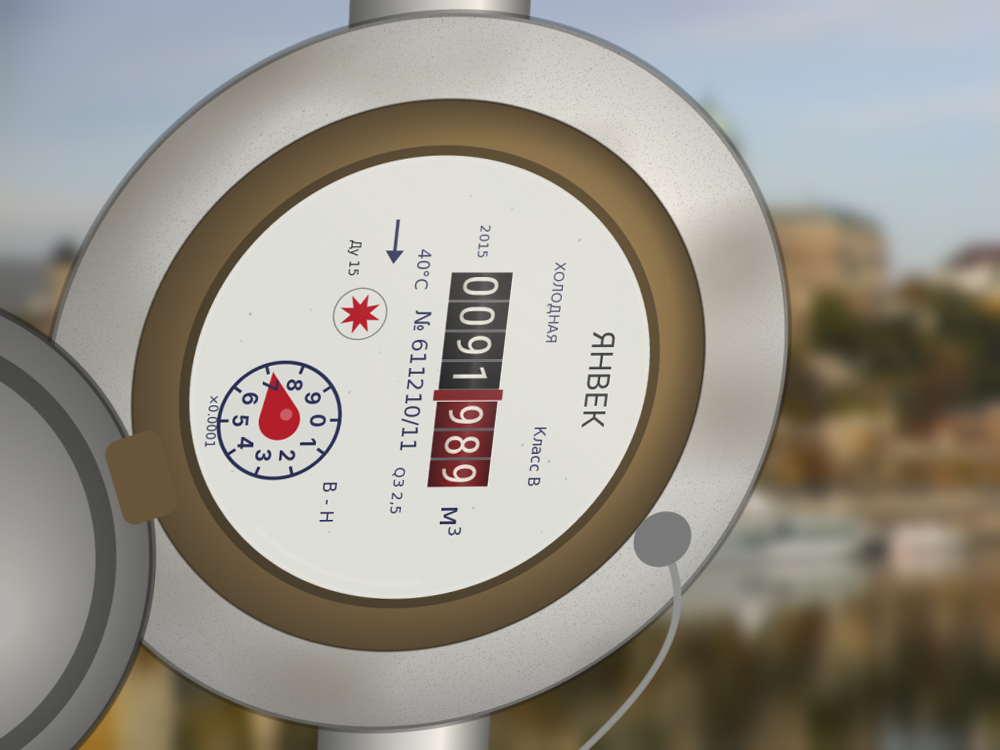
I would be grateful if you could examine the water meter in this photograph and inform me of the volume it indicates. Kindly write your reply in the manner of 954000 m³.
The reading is 91.9897 m³
